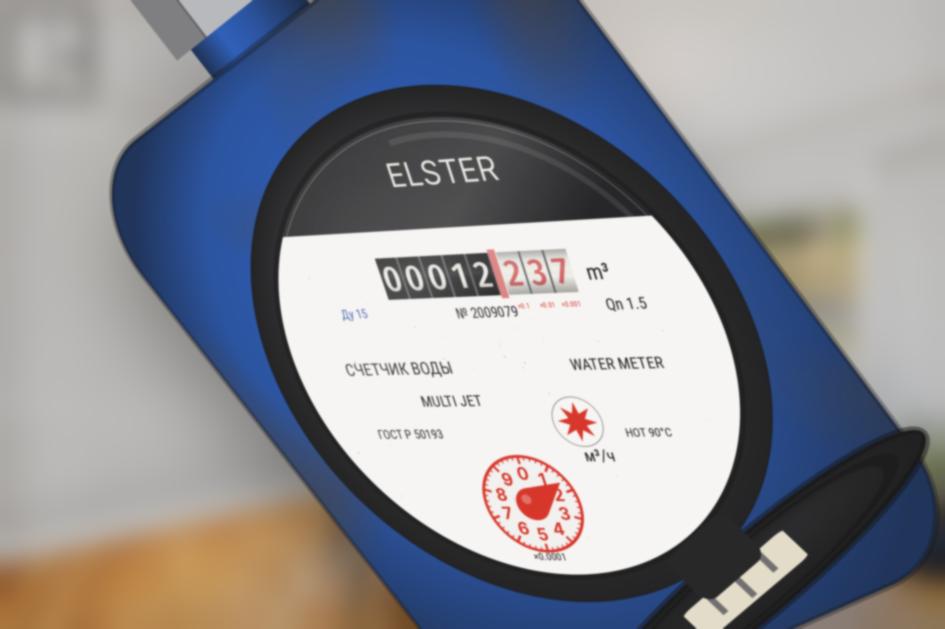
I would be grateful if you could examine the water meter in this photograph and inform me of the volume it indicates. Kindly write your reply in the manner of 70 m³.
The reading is 12.2371 m³
